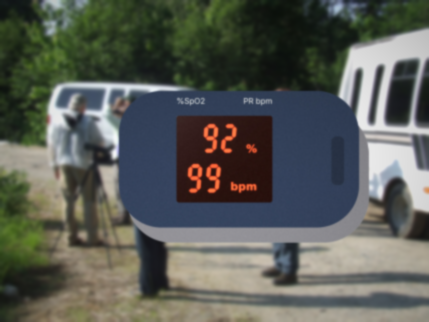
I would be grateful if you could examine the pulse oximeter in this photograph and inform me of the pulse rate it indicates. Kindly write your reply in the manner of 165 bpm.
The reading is 99 bpm
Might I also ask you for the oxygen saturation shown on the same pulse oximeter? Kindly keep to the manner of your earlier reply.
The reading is 92 %
